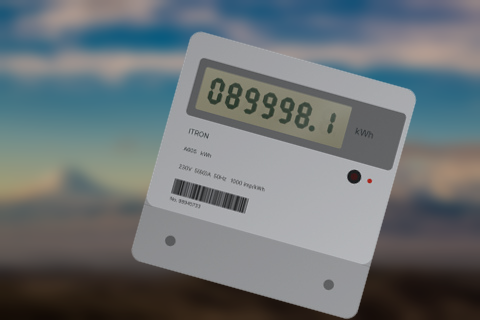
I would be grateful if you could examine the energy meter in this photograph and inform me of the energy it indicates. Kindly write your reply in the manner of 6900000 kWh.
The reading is 89998.1 kWh
